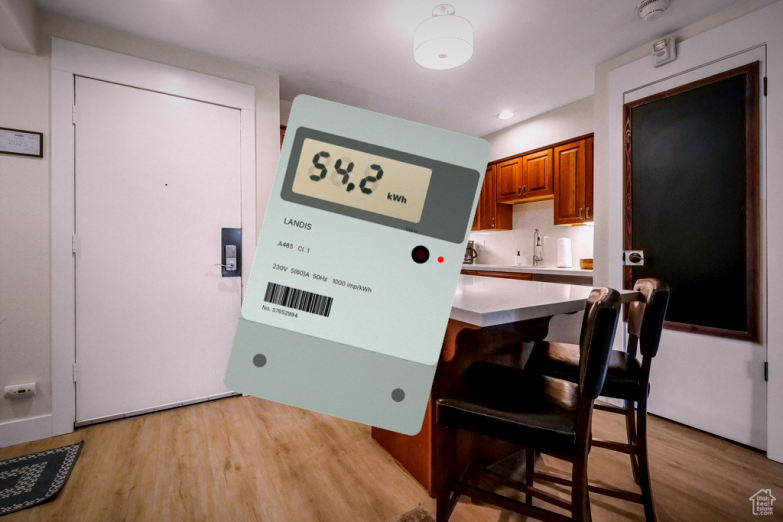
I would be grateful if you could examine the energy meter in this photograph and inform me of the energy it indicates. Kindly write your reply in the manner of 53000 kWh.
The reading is 54.2 kWh
